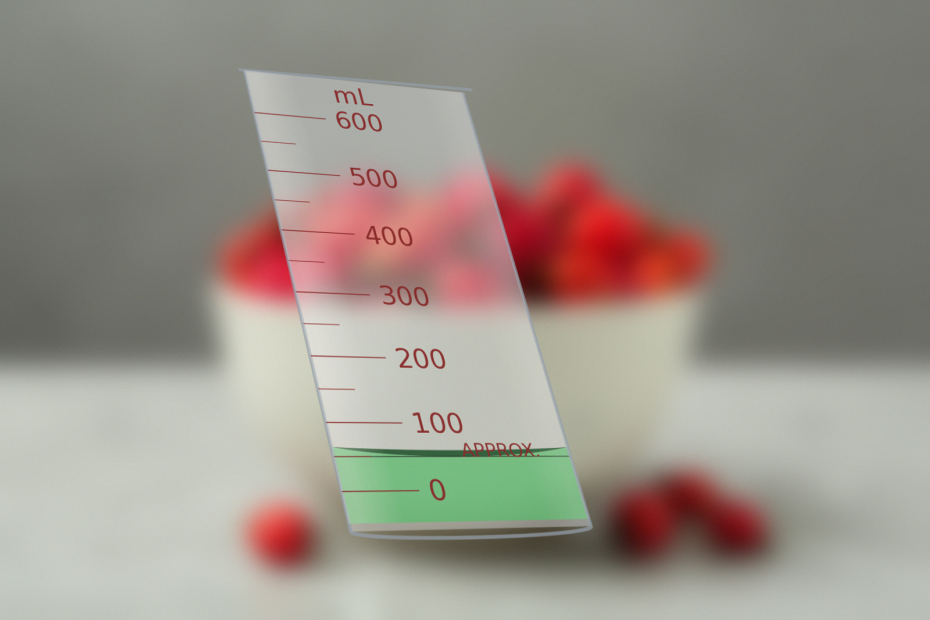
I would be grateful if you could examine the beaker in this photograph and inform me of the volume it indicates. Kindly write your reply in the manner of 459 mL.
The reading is 50 mL
